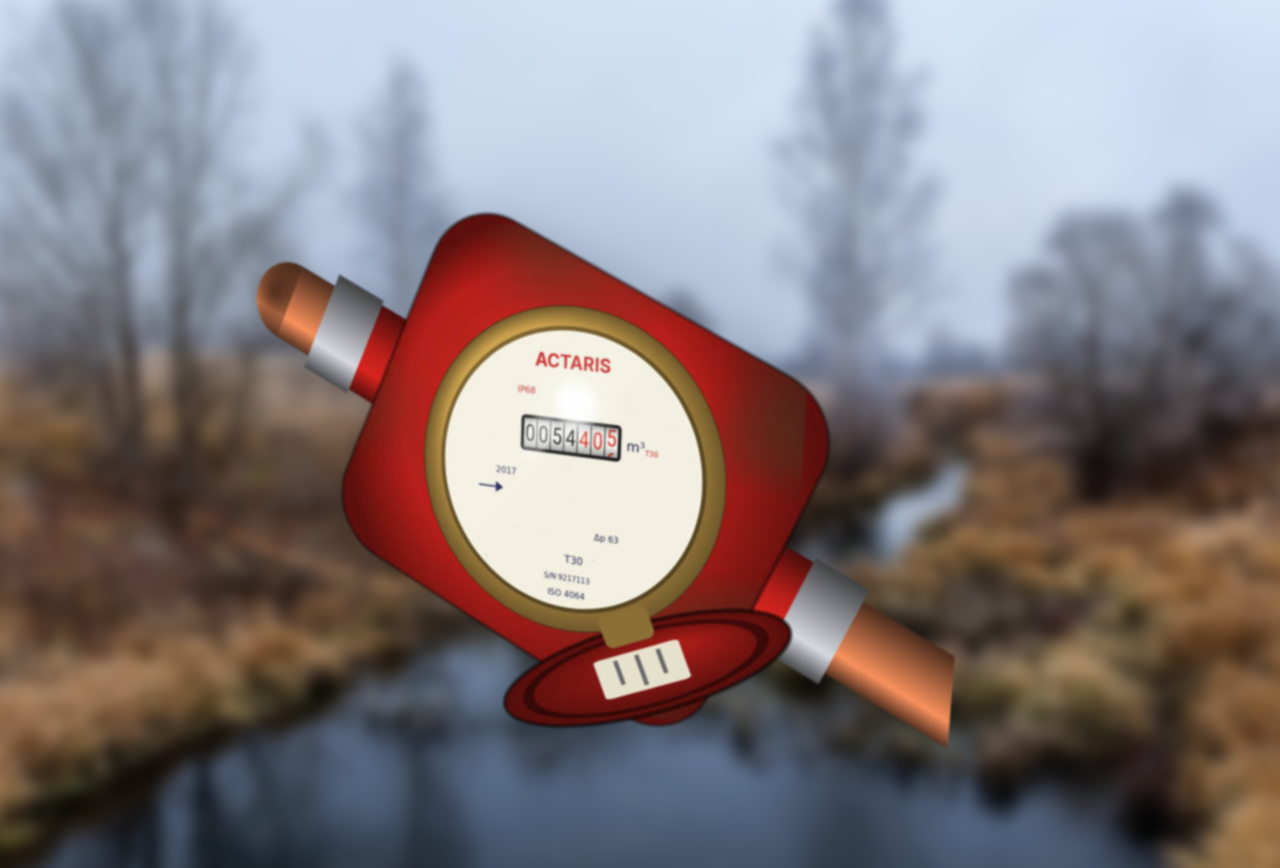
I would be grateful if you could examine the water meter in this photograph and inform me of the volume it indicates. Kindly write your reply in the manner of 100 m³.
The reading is 54.405 m³
